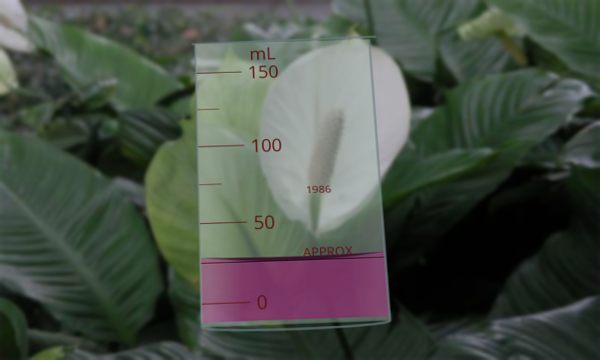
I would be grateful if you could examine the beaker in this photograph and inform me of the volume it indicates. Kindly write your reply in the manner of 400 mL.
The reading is 25 mL
